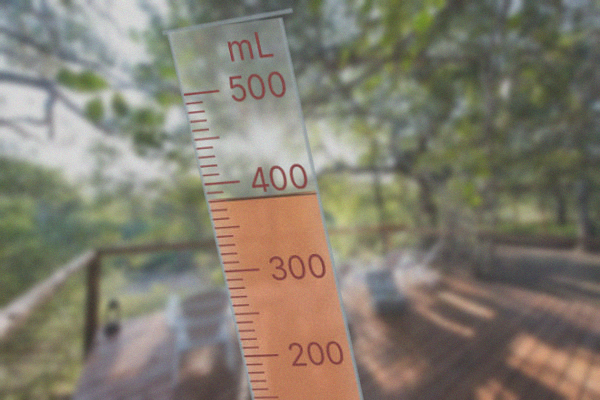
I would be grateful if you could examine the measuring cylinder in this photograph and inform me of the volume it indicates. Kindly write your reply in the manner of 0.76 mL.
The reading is 380 mL
